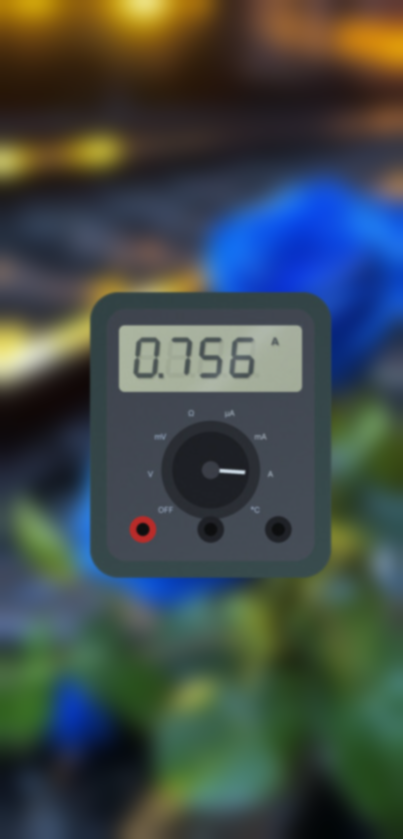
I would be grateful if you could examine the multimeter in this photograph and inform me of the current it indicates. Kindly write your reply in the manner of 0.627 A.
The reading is 0.756 A
